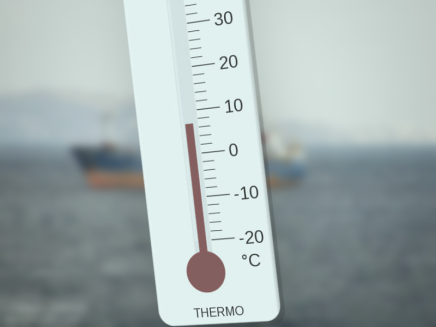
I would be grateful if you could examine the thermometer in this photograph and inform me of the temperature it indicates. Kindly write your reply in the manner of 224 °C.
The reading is 7 °C
